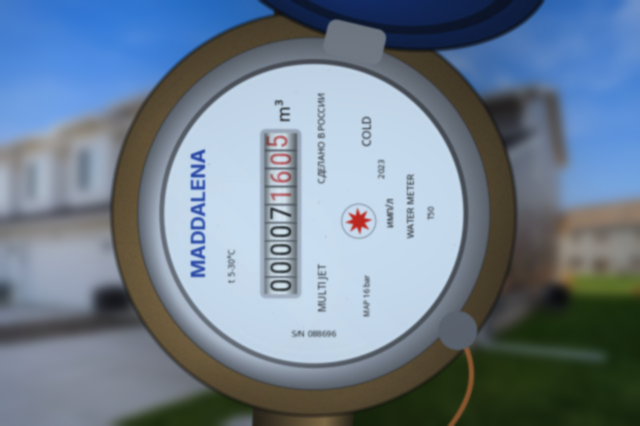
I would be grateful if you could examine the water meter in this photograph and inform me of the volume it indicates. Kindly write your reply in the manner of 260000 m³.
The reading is 7.1605 m³
